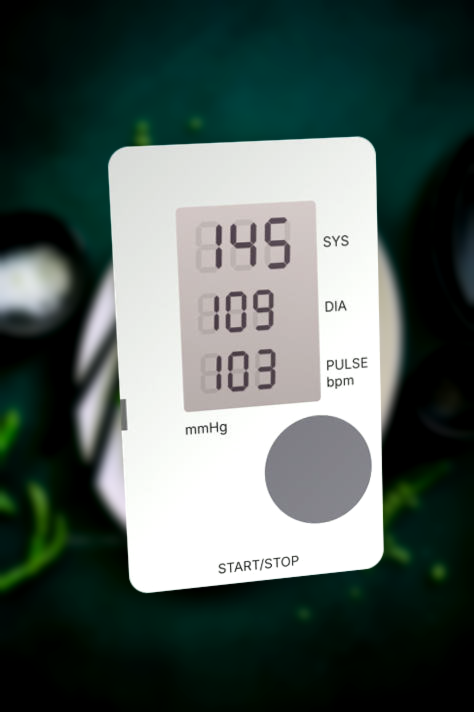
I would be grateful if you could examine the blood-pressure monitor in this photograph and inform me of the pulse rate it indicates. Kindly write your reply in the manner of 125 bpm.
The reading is 103 bpm
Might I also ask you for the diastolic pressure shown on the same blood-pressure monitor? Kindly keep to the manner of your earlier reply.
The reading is 109 mmHg
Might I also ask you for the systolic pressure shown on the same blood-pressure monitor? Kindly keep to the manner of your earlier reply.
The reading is 145 mmHg
